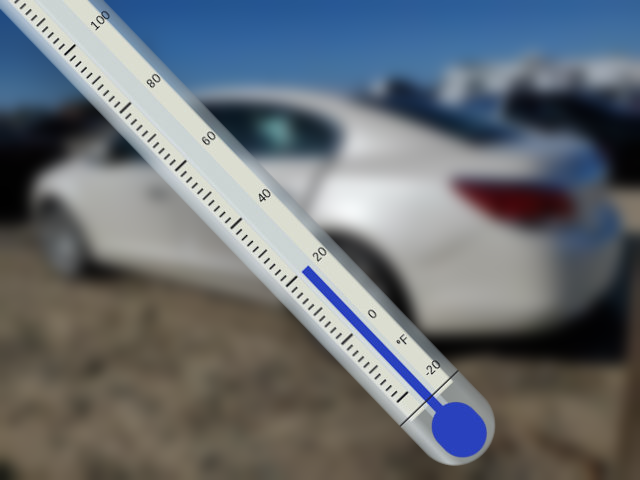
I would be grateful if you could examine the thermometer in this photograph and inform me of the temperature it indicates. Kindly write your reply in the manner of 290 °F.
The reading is 20 °F
